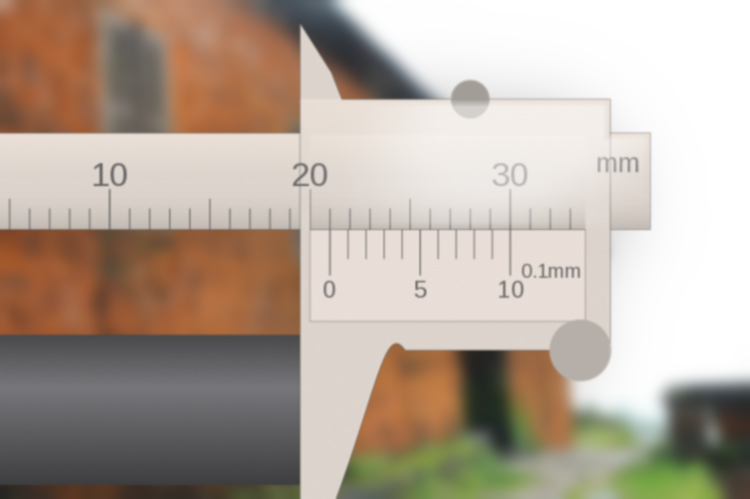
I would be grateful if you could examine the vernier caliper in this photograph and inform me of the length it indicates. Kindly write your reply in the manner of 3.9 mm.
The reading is 21.0 mm
